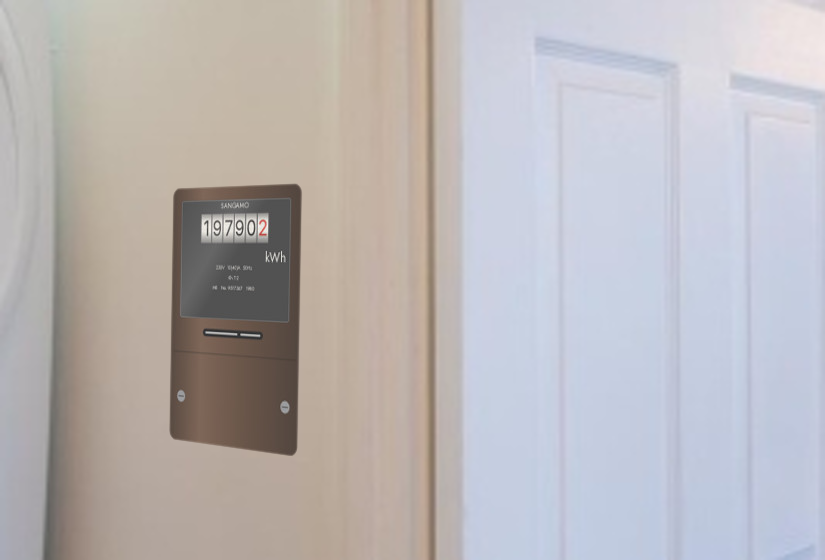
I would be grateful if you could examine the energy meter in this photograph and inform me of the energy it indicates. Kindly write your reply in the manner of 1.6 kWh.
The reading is 19790.2 kWh
